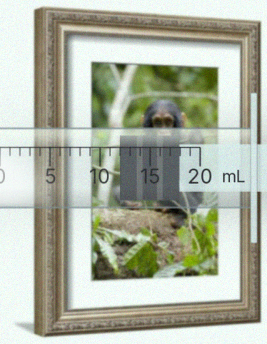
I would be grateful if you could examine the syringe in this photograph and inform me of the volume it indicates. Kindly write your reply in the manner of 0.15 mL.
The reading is 12 mL
